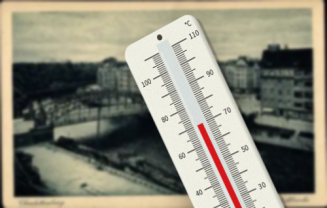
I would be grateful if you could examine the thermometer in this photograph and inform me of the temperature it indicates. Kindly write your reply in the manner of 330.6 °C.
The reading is 70 °C
